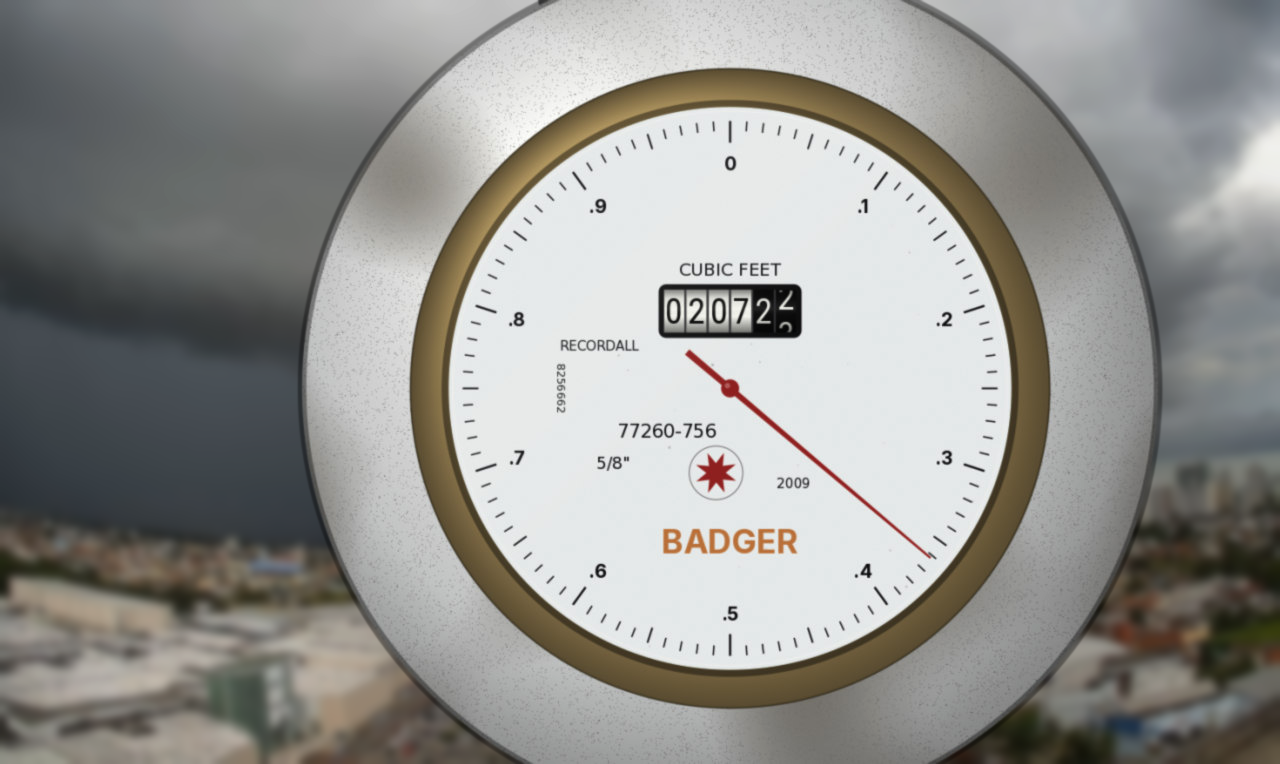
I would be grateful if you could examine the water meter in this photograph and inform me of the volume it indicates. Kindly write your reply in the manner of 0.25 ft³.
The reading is 20722.36 ft³
